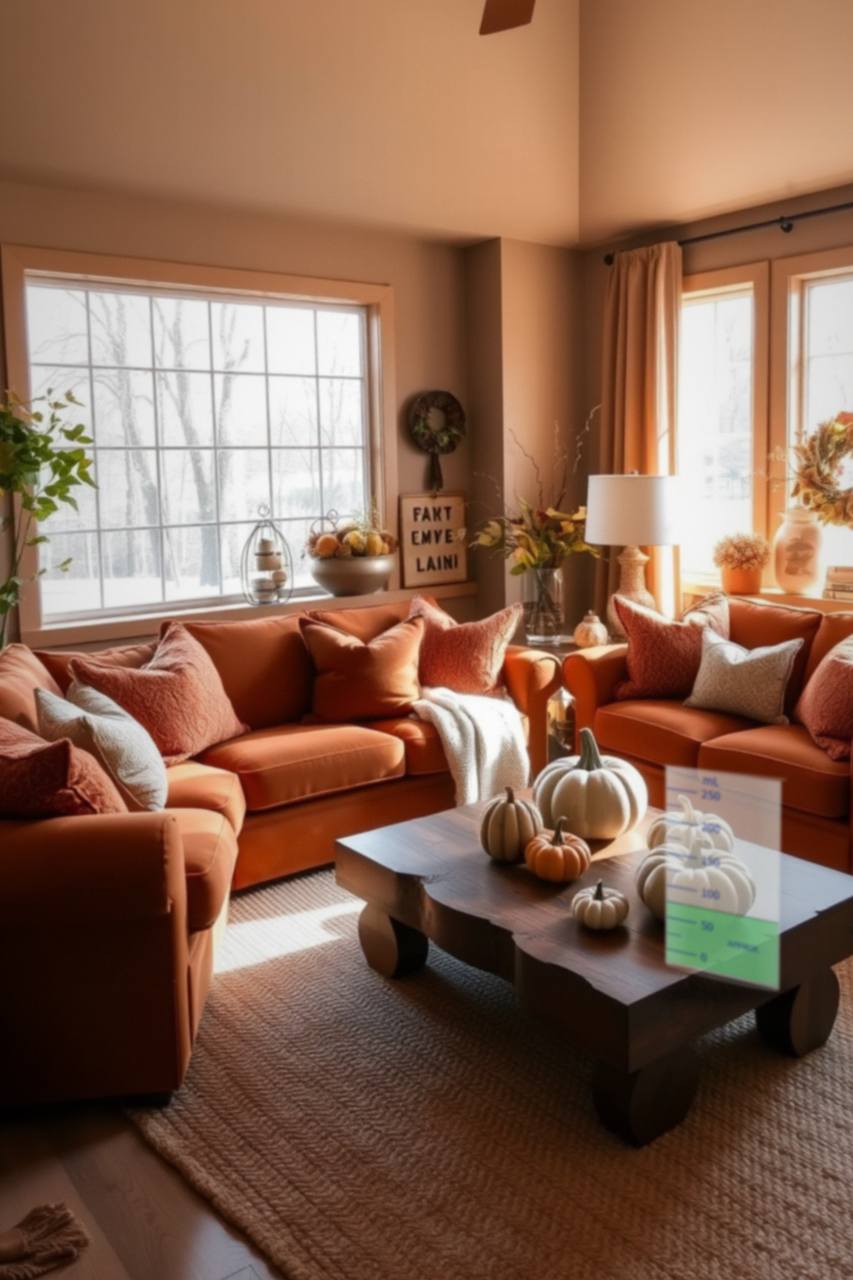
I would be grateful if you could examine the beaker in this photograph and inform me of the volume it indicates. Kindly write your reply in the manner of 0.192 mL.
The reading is 75 mL
